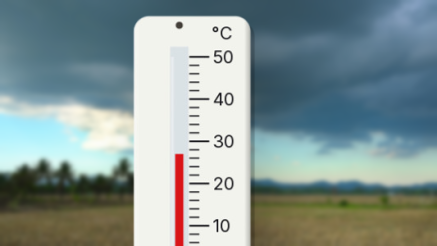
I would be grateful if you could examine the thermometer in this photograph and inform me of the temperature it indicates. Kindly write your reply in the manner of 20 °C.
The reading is 27 °C
